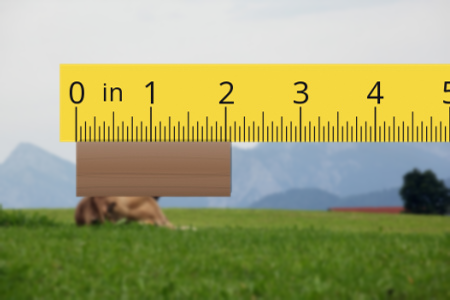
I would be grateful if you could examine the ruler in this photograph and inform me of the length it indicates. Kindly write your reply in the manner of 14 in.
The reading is 2.0625 in
